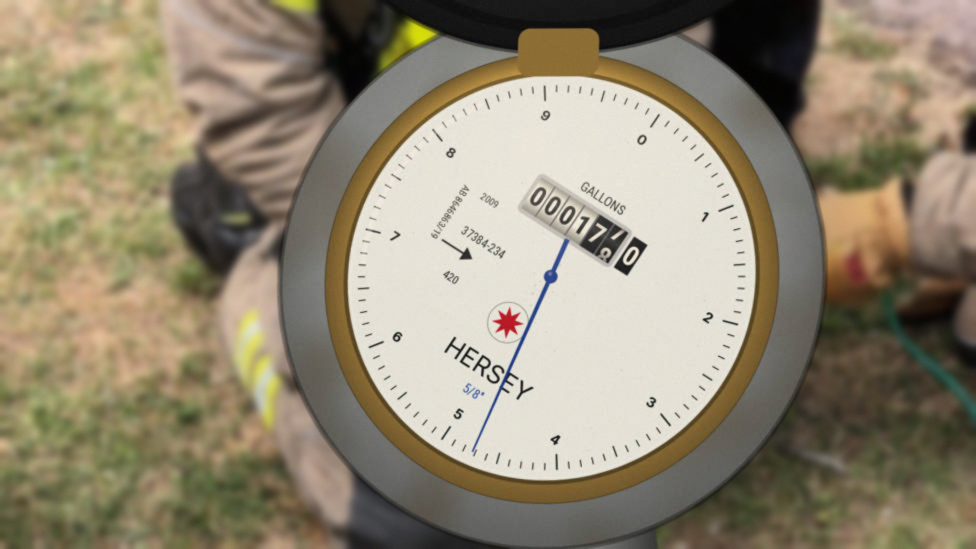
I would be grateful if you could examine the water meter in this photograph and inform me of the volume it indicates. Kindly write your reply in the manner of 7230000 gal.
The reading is 1774.7 gal
